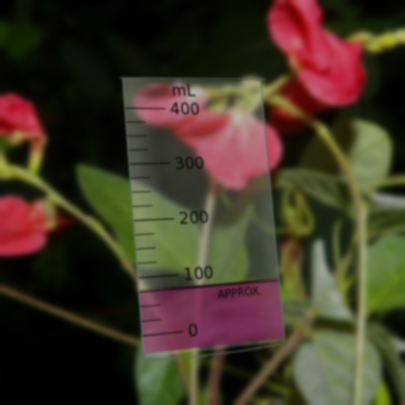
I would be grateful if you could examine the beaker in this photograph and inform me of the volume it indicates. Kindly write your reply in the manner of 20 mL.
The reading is 75 mL
